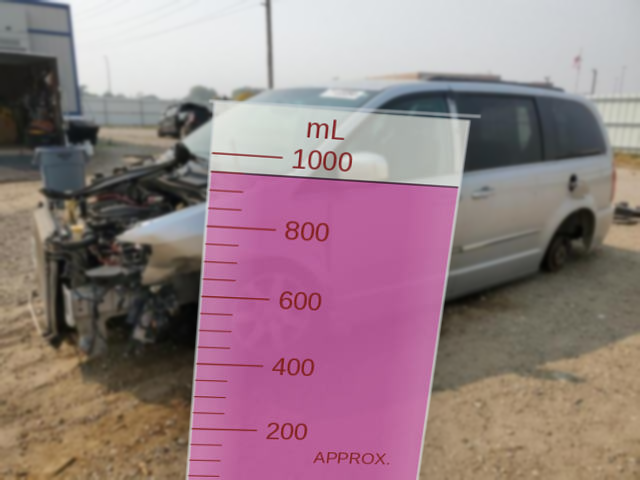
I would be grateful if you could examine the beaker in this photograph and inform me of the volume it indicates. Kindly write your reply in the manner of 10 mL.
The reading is 950 mL
